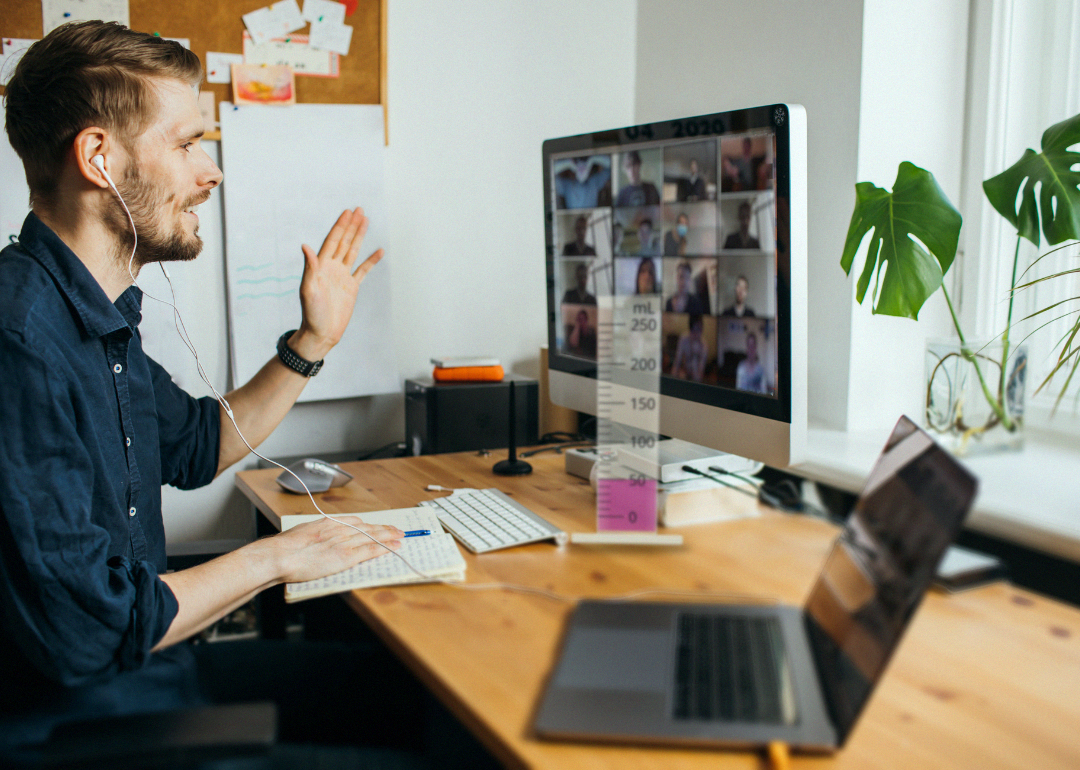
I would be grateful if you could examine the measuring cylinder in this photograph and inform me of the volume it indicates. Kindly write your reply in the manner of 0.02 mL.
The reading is 50 mL
